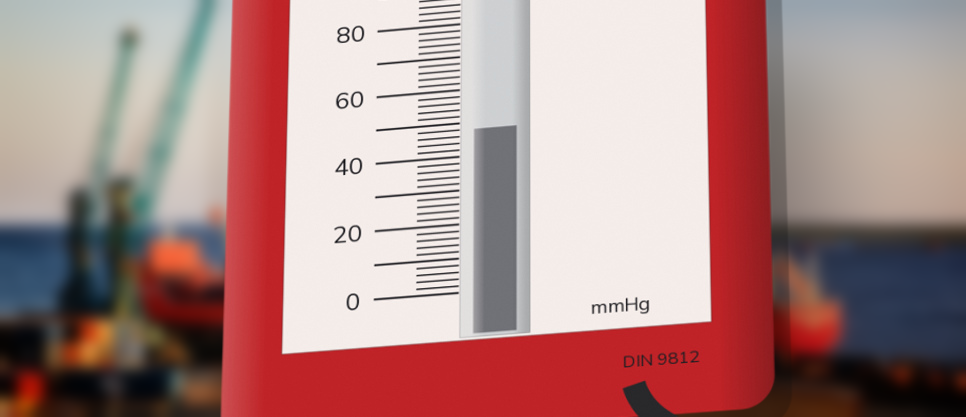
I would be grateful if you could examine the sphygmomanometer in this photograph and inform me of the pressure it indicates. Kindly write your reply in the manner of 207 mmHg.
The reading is 48 mmHg
